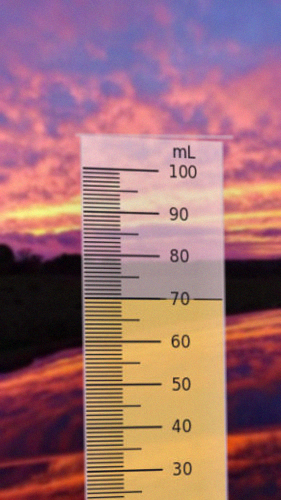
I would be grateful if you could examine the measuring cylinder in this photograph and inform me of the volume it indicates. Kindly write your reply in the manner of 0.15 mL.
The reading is 70 mL
